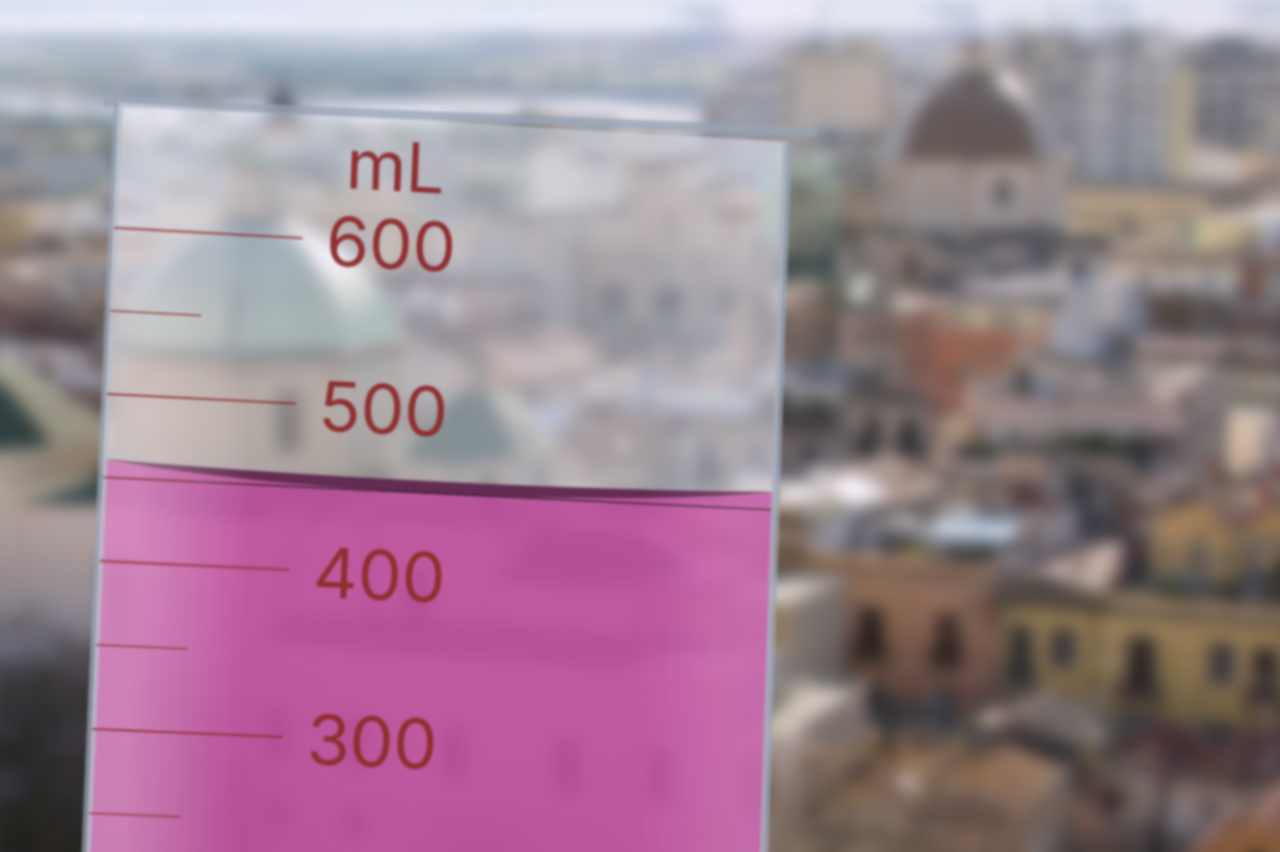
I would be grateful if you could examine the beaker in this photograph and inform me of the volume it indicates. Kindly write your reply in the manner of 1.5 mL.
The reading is 450 mL
